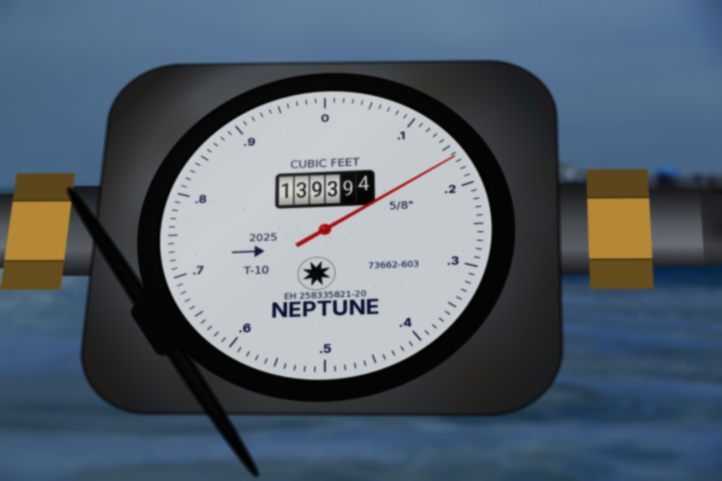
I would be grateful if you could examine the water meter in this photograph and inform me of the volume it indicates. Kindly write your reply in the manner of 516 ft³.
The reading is 139394.16 ft³
